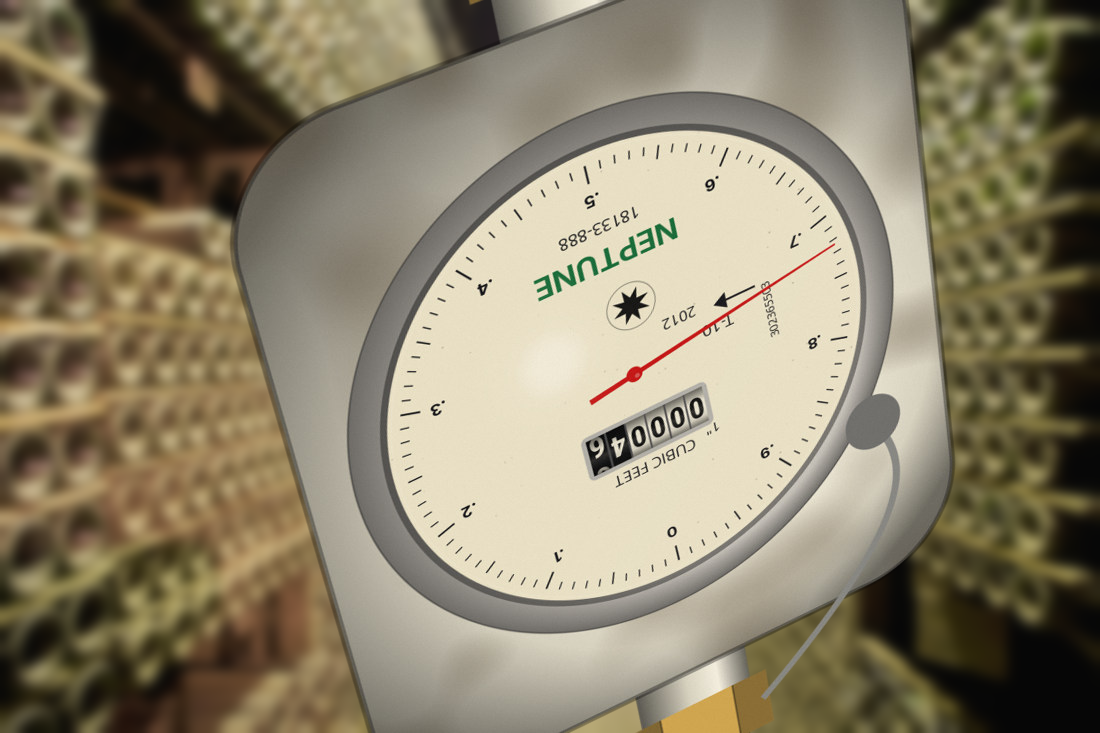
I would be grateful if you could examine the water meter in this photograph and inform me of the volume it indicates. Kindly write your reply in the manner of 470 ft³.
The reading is 45.72 ft³
